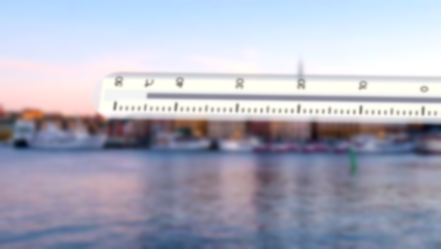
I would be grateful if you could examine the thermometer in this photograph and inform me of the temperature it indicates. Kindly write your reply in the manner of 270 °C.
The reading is 45 °C
